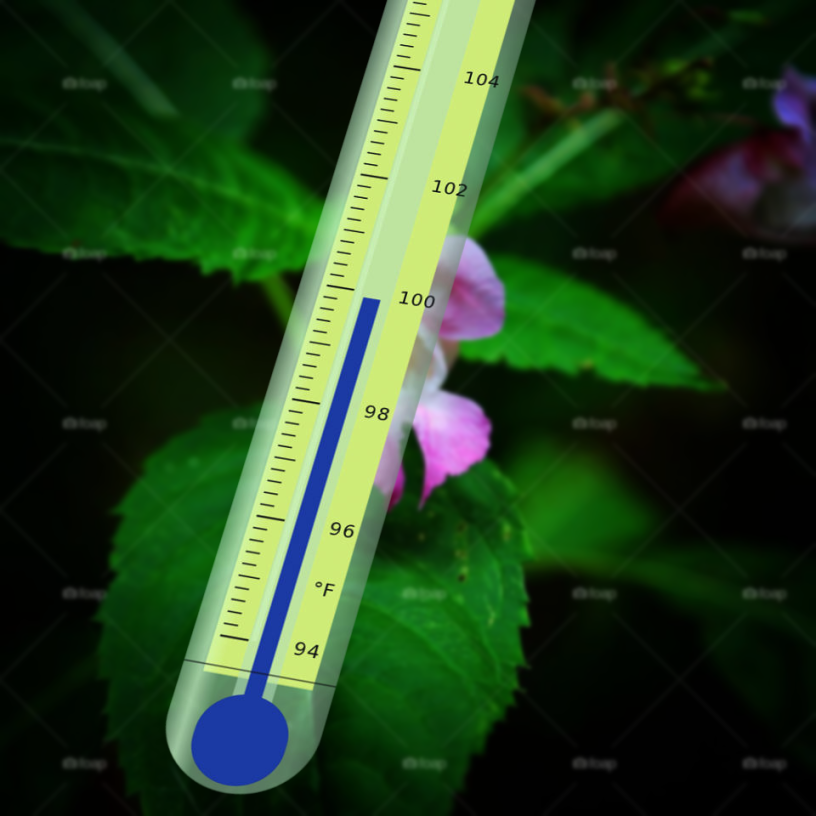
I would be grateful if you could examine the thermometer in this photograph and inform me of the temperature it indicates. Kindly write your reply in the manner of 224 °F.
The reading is 99.9 °F
